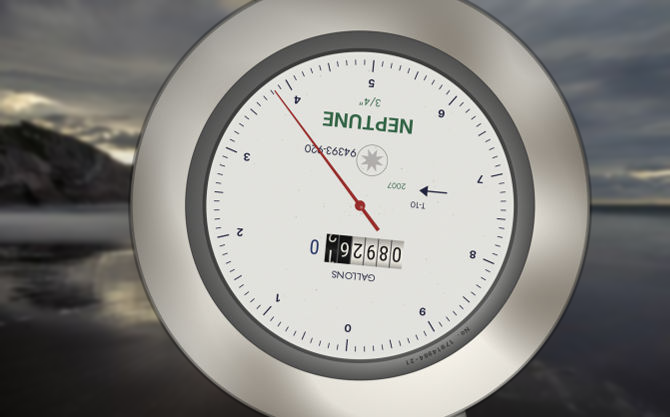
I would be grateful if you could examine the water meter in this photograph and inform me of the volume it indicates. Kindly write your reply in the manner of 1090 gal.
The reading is 892613.8 gal
